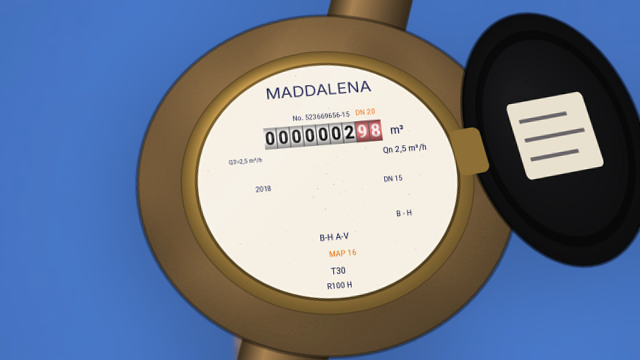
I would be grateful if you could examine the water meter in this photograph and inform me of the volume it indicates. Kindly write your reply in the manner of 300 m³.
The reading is 2.98 m³
